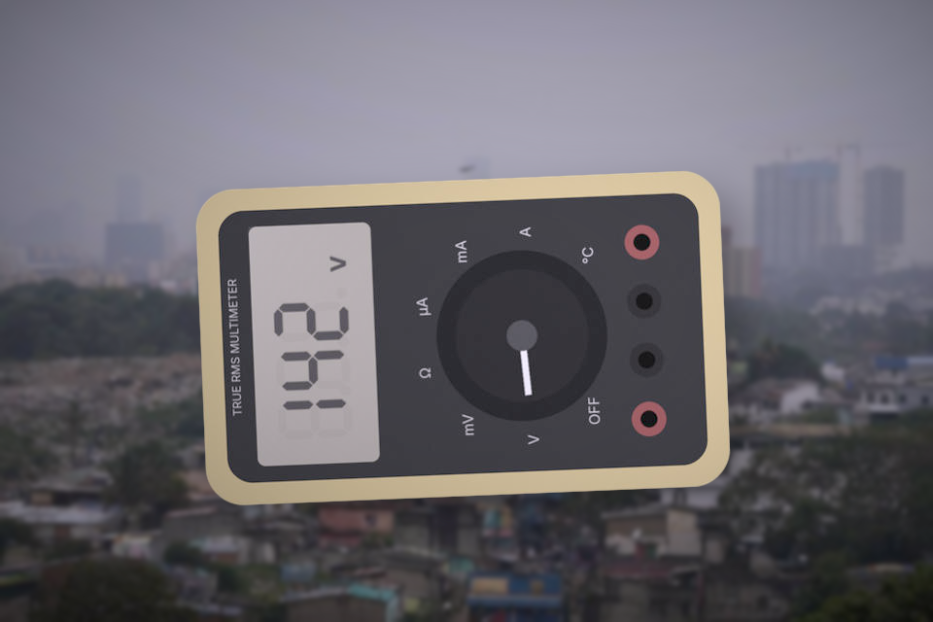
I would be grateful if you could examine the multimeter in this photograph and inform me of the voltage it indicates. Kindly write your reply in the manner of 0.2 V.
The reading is 142 V
